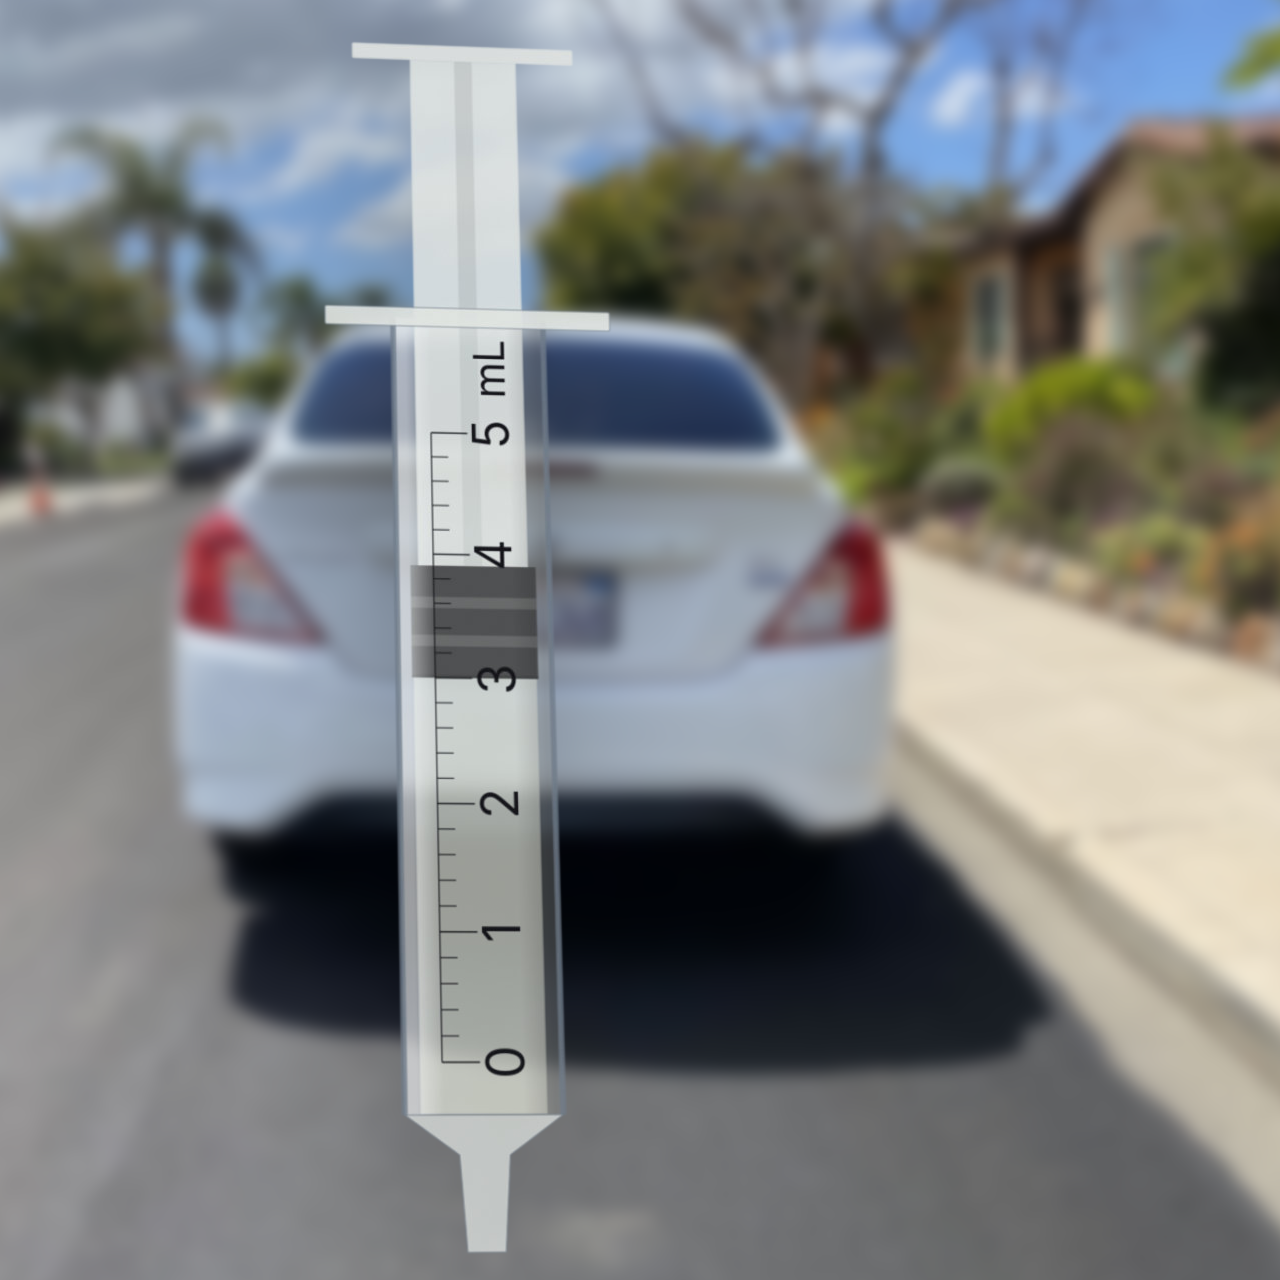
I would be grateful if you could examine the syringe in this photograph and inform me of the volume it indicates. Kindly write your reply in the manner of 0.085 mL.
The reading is 3 mL
